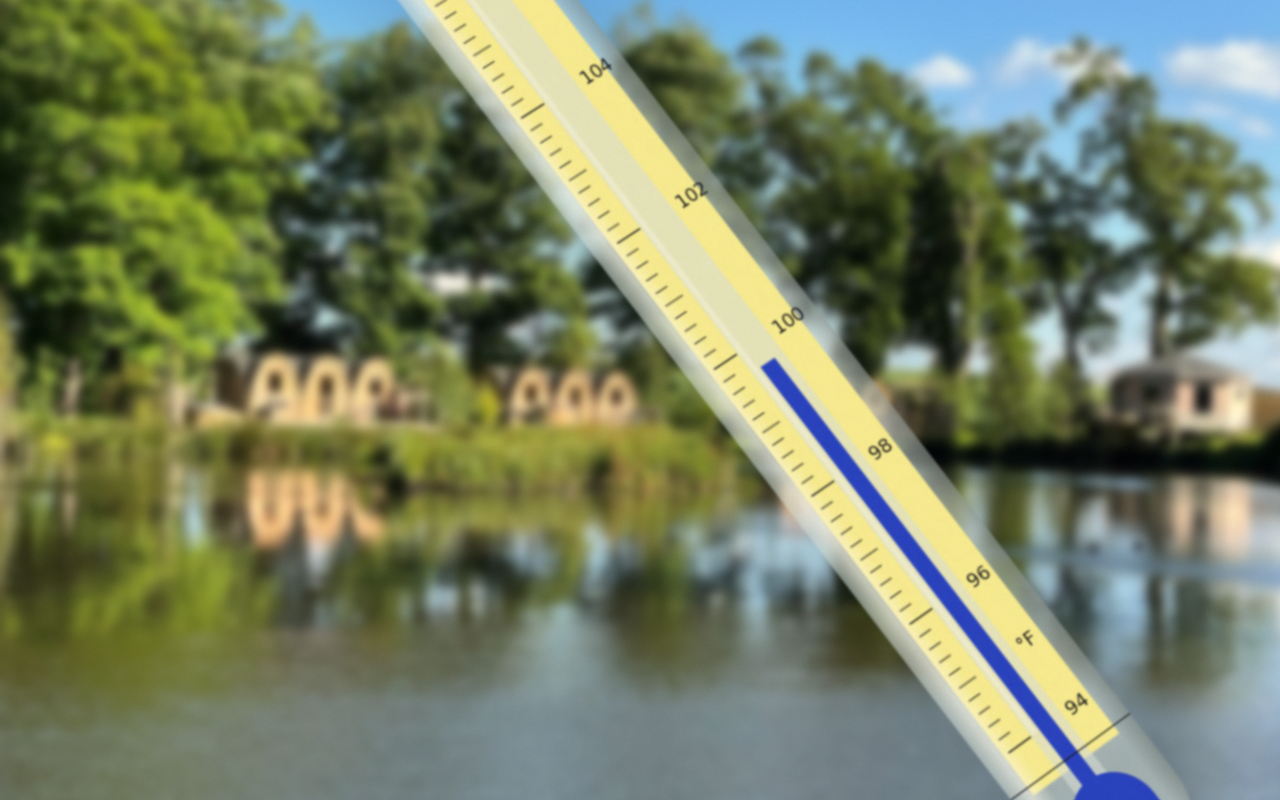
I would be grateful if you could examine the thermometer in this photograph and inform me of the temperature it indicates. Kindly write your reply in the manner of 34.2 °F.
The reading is 99.7 °F
